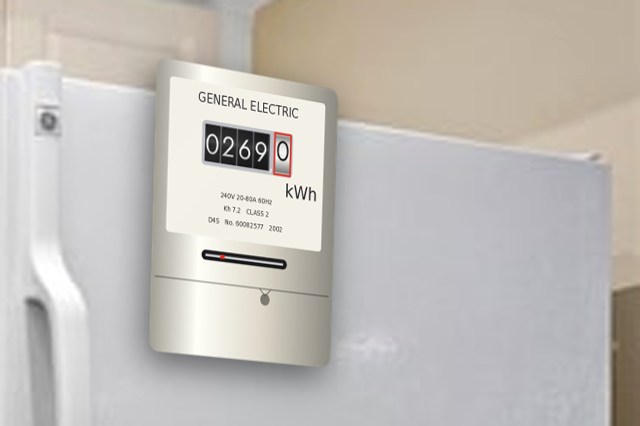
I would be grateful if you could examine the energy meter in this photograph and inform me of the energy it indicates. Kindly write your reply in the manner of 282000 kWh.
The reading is 269.0 kWh
